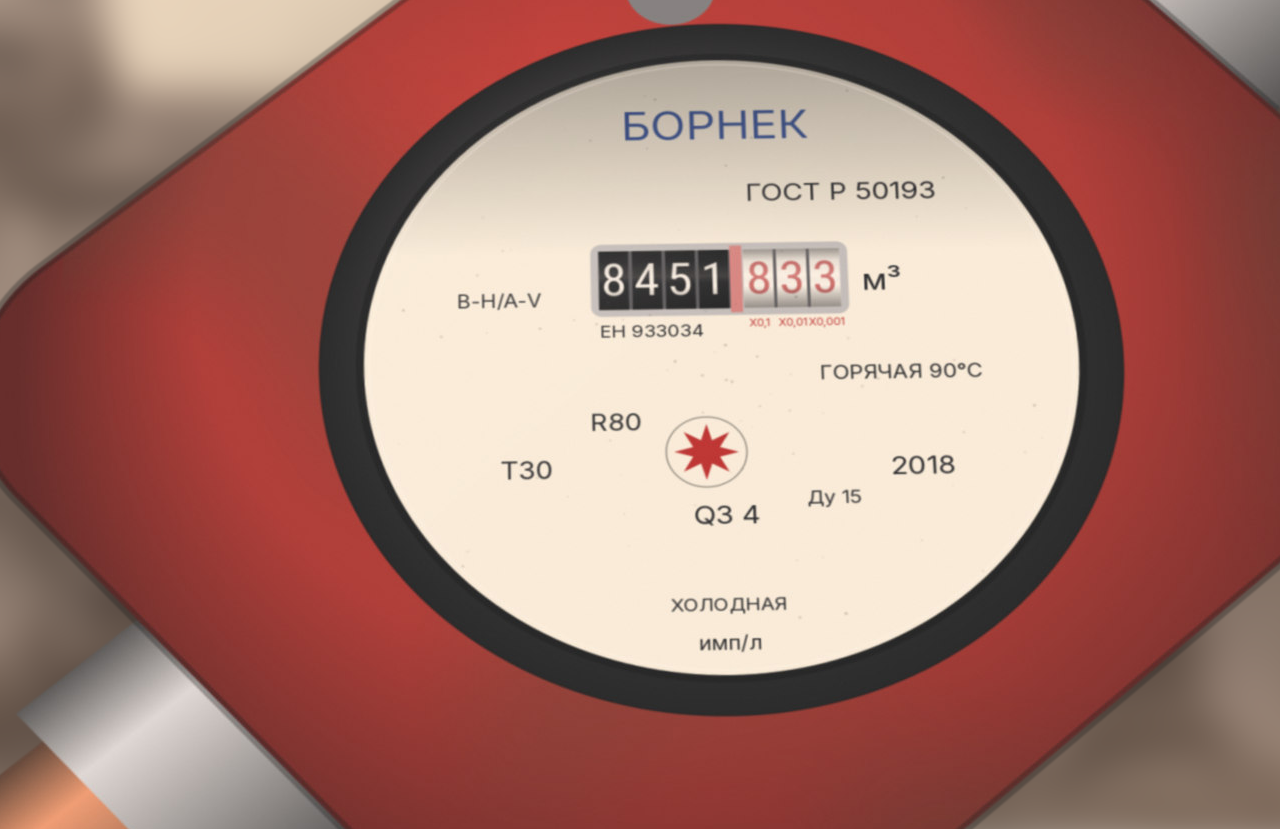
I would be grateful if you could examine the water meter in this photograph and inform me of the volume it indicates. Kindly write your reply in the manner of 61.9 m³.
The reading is 8451.833 m³
